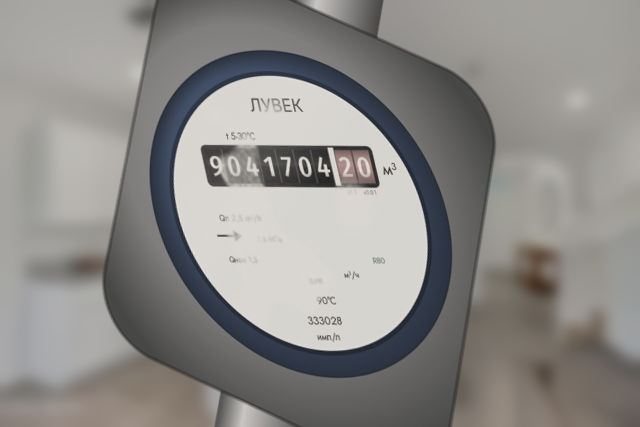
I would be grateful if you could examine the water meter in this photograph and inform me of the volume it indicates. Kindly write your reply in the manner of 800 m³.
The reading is 9041704.20 m³
